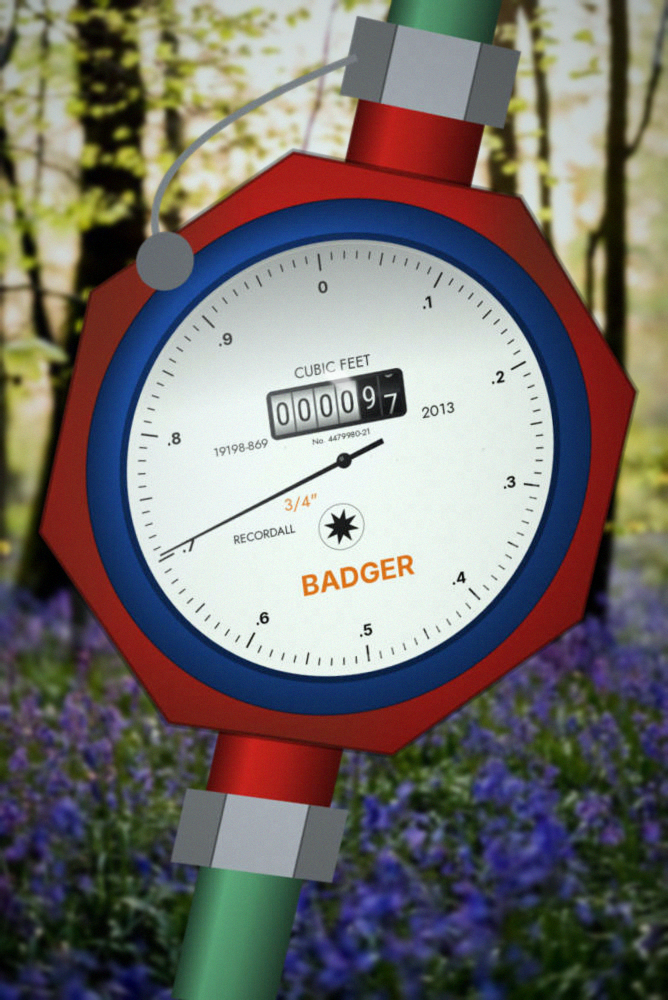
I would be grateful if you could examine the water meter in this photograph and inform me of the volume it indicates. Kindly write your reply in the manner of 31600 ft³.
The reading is 96.70 ft³
